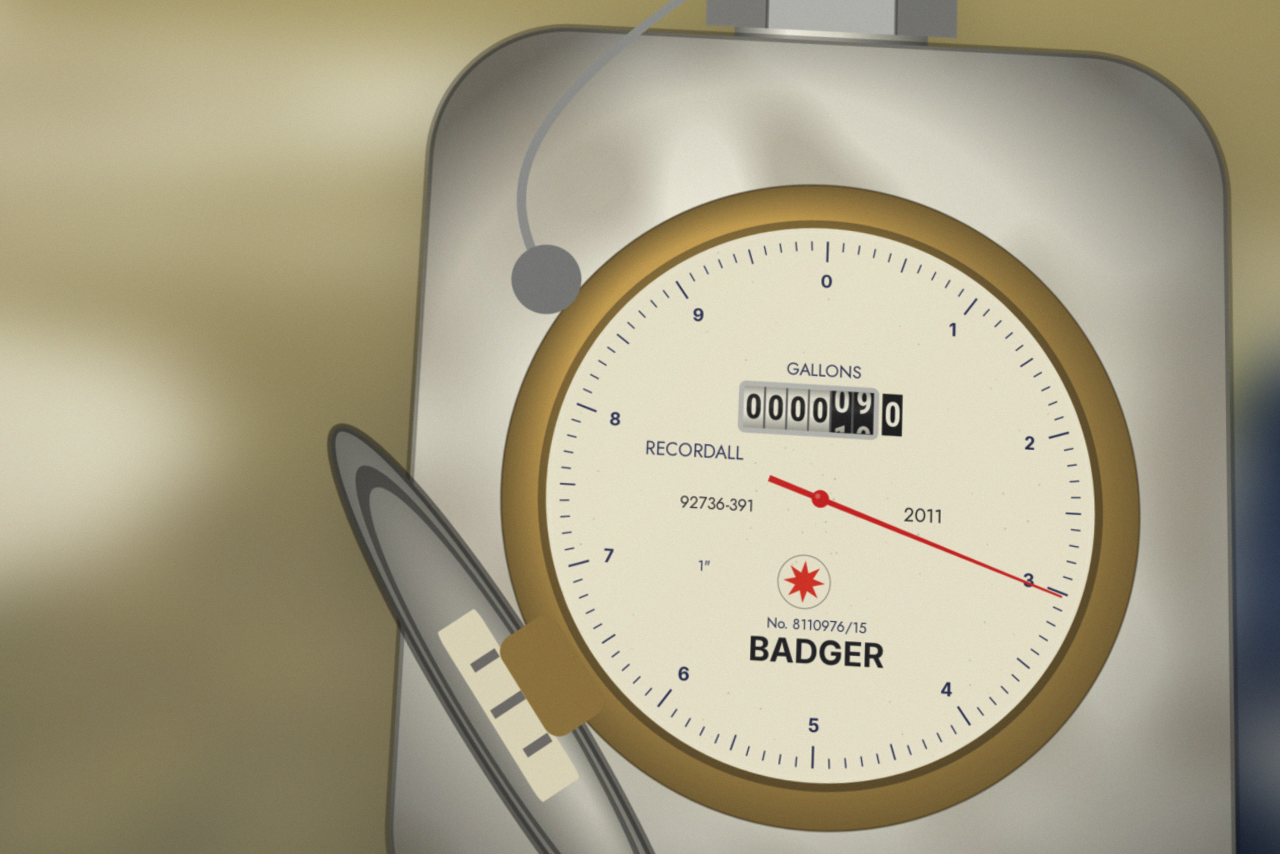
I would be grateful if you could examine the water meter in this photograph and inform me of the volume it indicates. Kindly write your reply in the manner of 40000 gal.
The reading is 93.0 gal
